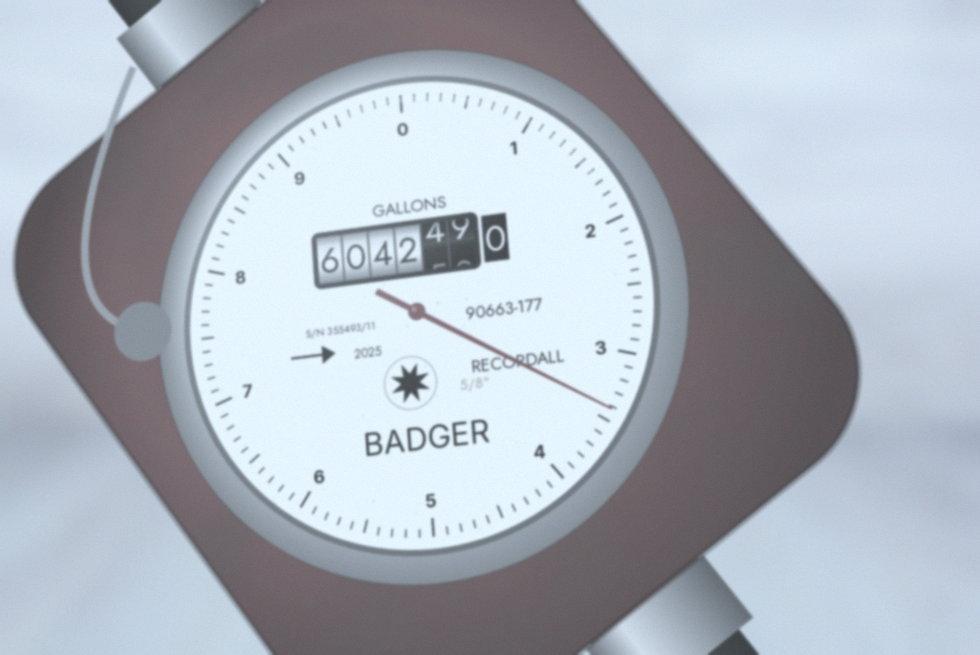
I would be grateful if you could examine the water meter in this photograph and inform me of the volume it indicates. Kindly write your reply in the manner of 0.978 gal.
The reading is 6042493.4 gal
